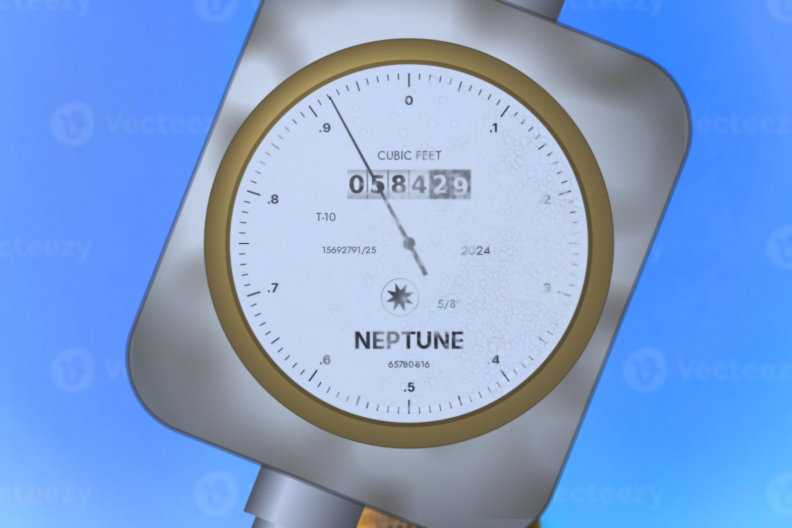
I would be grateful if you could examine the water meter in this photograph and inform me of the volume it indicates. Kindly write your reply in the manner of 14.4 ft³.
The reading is 58428.92 ft³
